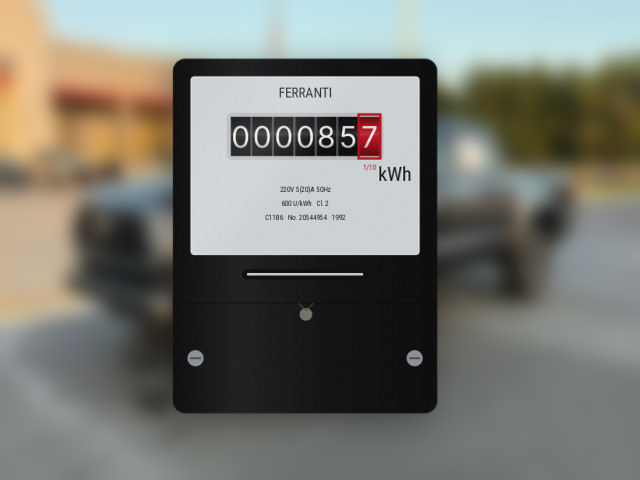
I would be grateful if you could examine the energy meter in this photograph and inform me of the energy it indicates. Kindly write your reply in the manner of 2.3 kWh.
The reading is 85.7 kWh
